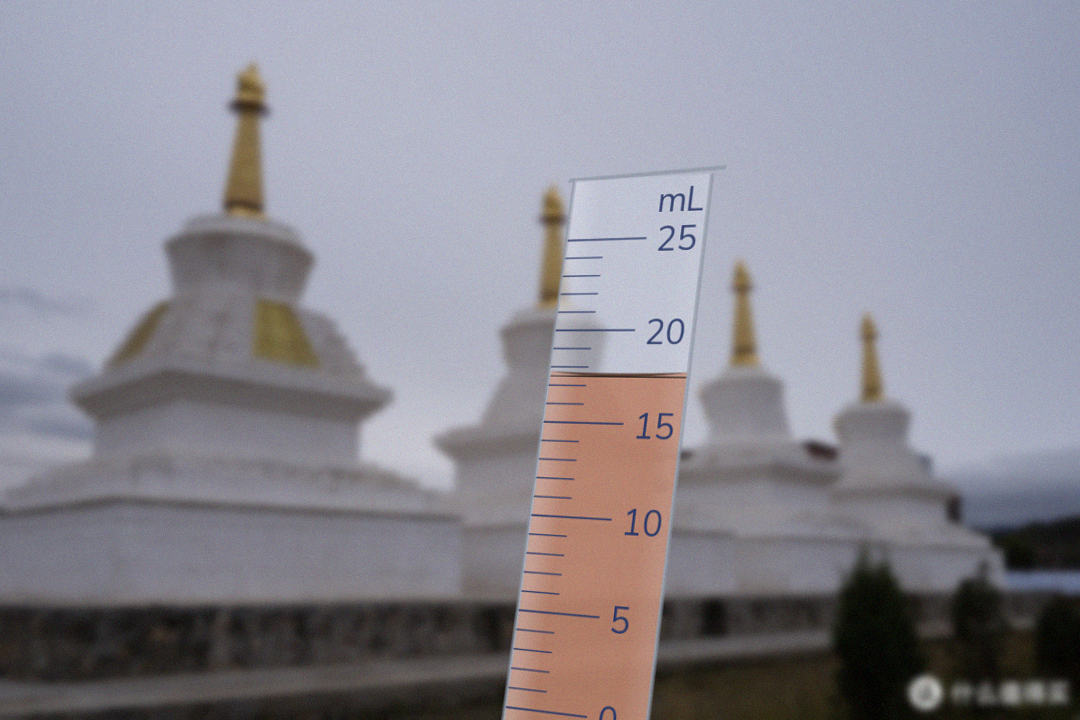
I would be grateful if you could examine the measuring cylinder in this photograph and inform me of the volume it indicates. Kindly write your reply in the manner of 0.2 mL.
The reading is 17.5 mL
